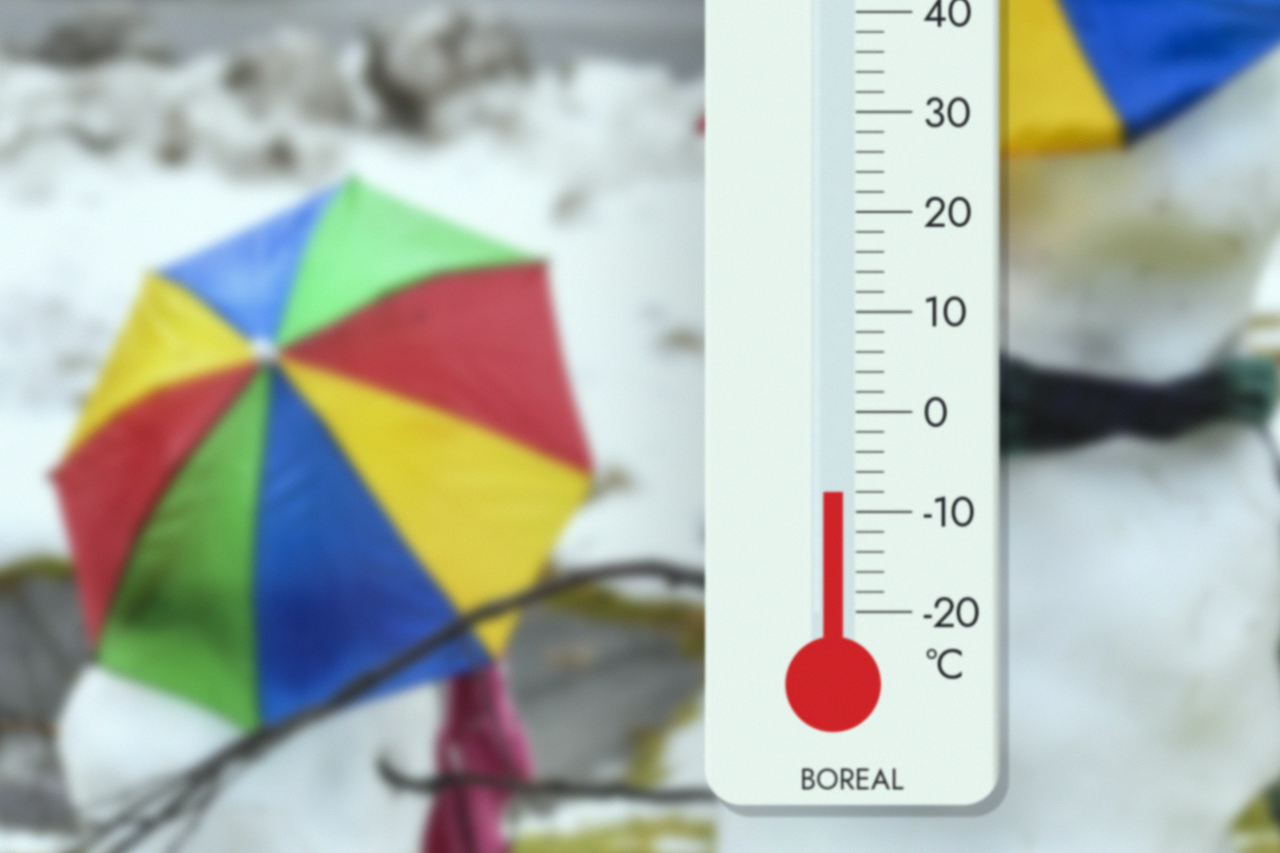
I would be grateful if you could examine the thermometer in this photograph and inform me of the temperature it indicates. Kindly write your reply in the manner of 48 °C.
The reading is -8 °C
